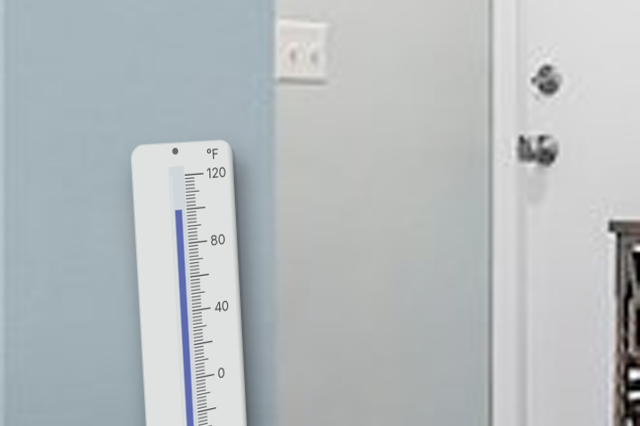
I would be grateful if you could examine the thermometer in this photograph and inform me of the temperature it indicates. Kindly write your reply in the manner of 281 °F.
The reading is 100 °F
